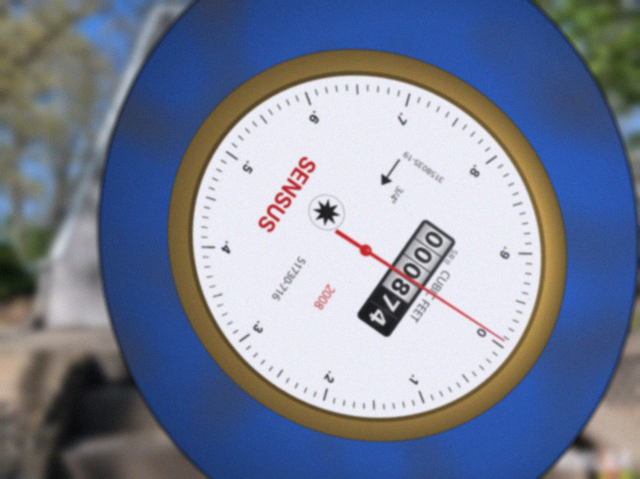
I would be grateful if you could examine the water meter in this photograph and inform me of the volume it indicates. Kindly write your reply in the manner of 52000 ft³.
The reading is 873.99 ft³
